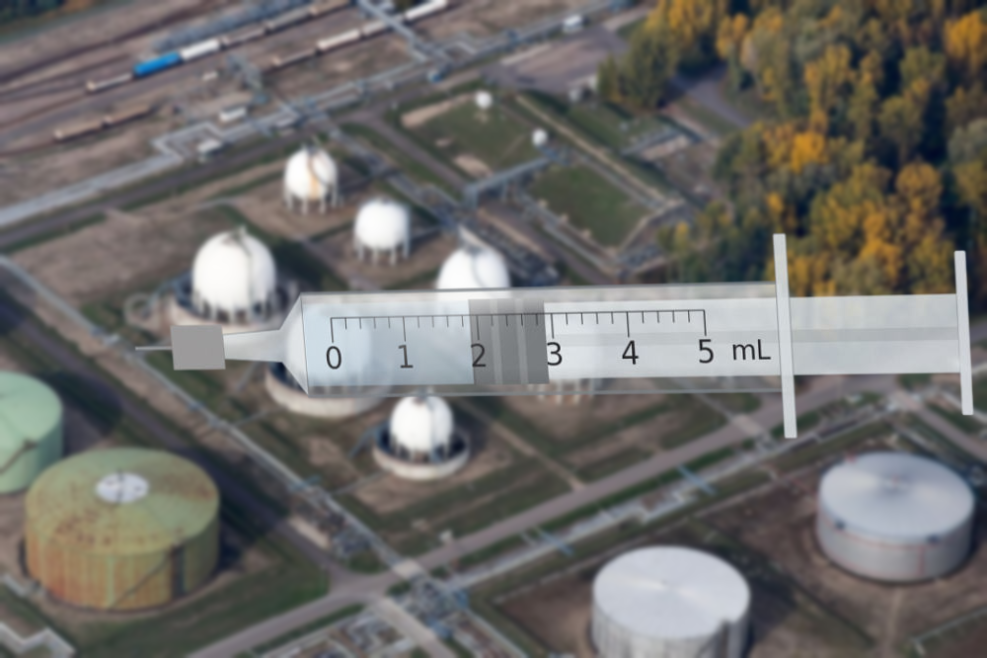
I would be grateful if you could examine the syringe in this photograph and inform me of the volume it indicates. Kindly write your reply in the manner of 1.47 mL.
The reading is 1.9 mL
